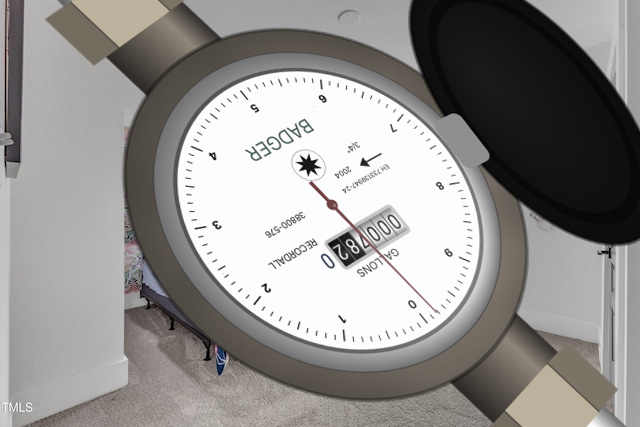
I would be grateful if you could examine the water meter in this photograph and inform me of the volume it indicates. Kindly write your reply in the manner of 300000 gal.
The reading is 7819.8 gal
